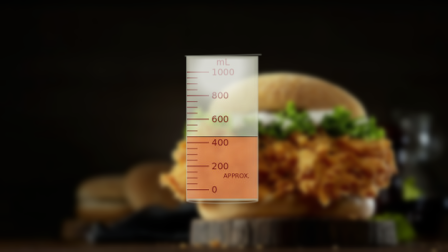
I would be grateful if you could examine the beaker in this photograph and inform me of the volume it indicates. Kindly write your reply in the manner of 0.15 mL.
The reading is 450 mL
